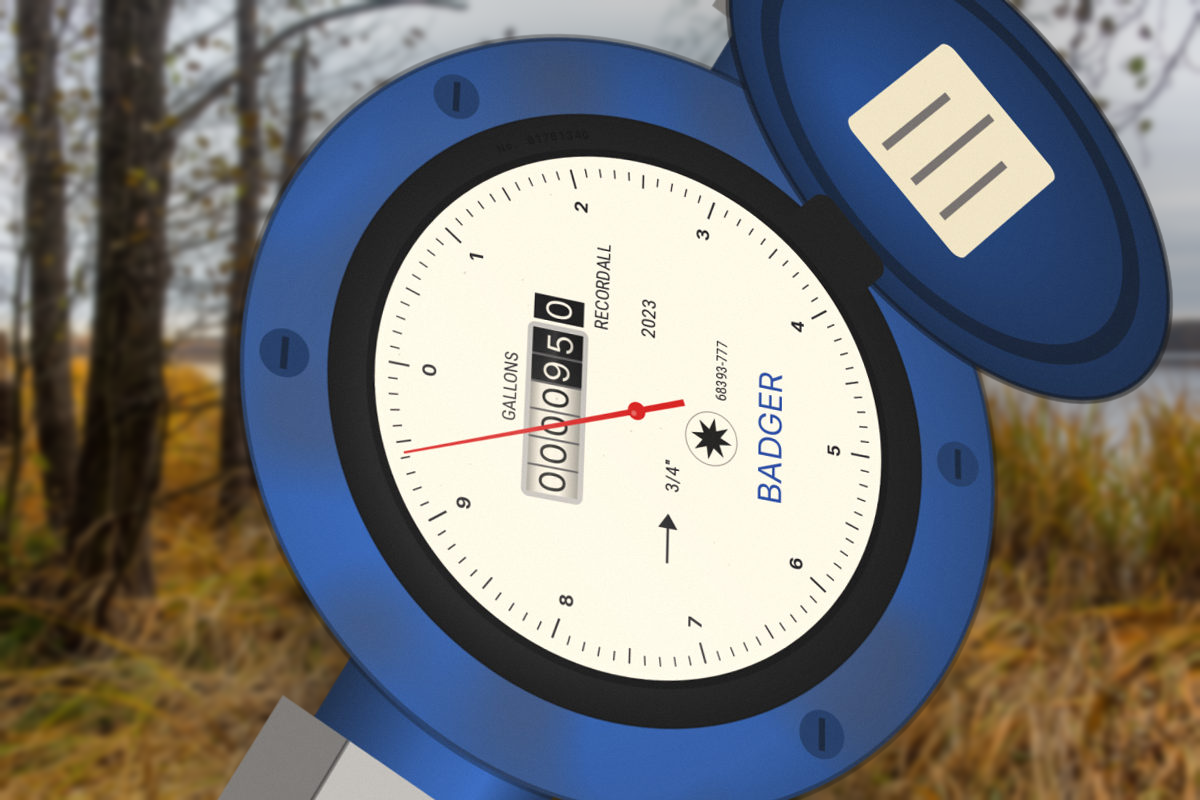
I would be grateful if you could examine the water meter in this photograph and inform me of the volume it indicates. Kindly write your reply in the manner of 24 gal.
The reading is 949.4 gal
